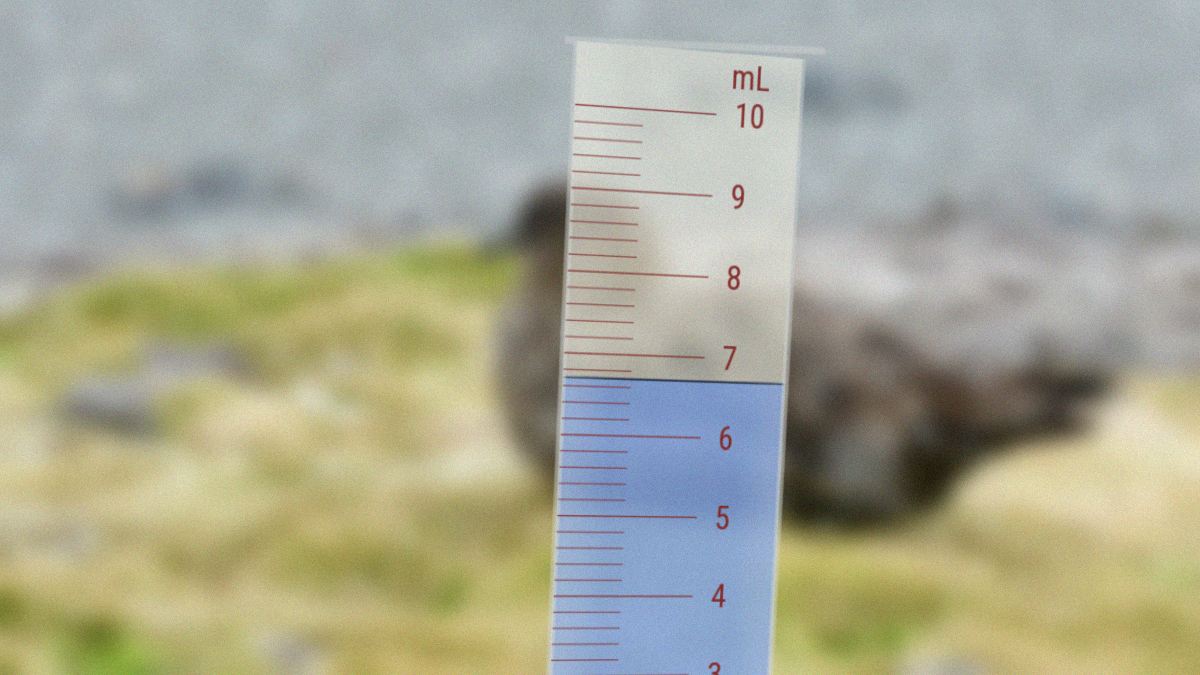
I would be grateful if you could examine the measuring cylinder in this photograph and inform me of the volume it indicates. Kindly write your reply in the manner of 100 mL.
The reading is 6.7 mL
